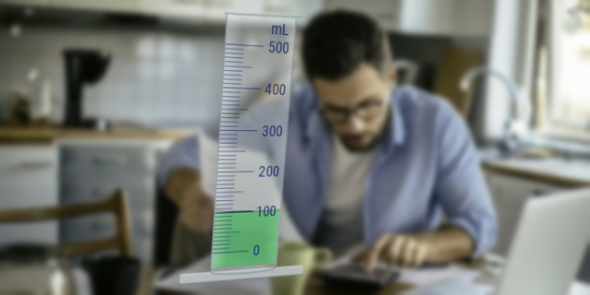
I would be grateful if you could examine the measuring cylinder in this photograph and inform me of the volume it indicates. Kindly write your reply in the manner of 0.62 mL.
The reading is 100 mL
